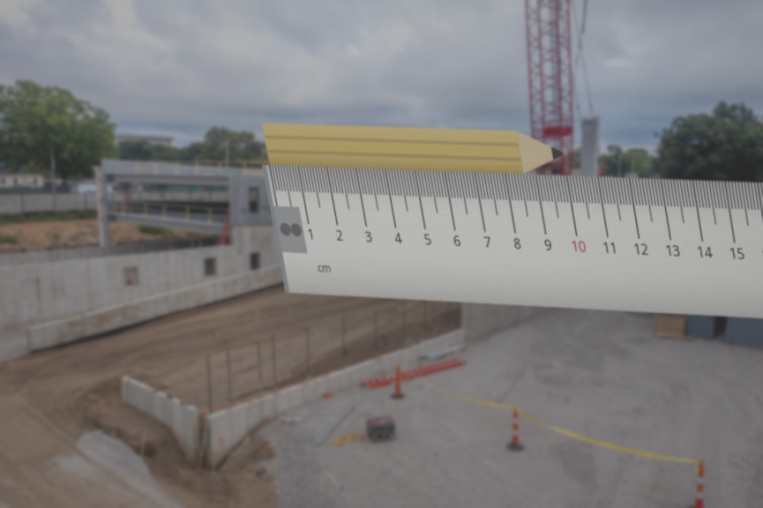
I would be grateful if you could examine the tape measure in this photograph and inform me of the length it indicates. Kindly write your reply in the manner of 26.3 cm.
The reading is 10 cm
